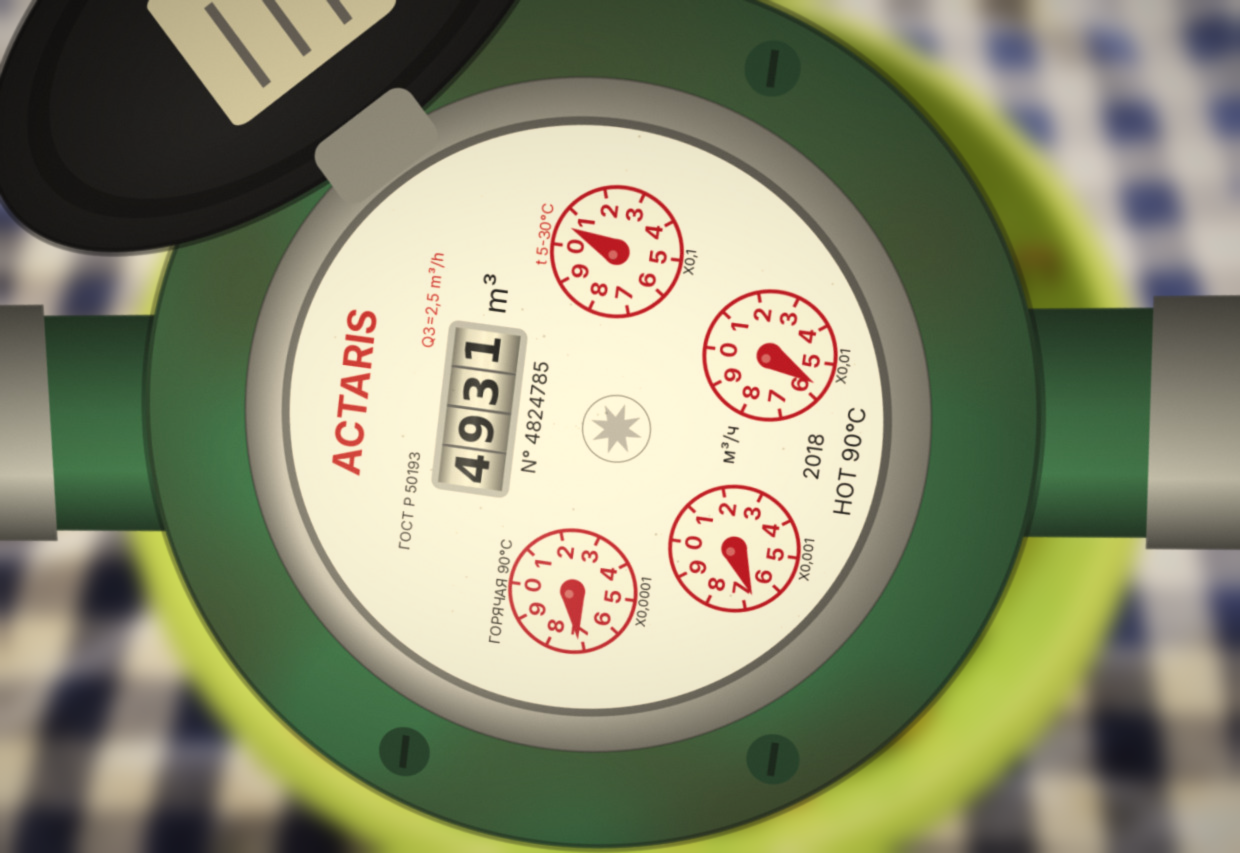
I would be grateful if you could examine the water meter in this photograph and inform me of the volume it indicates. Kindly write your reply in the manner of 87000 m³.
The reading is 4931.0567 m³
